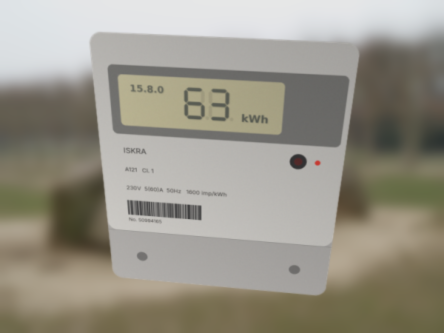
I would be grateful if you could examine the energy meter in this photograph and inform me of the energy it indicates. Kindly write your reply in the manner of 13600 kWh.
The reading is 63 kWh
